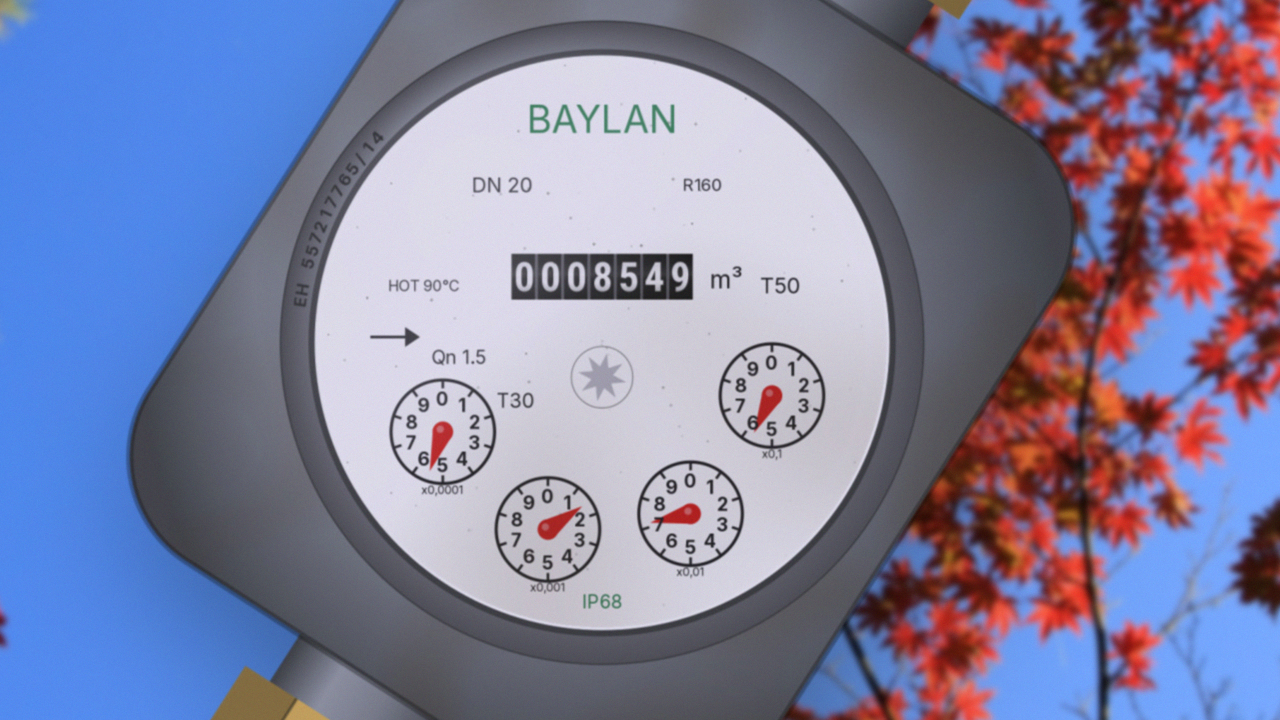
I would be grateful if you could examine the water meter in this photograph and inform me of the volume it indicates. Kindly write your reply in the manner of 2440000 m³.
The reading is 8549.5715 m³
